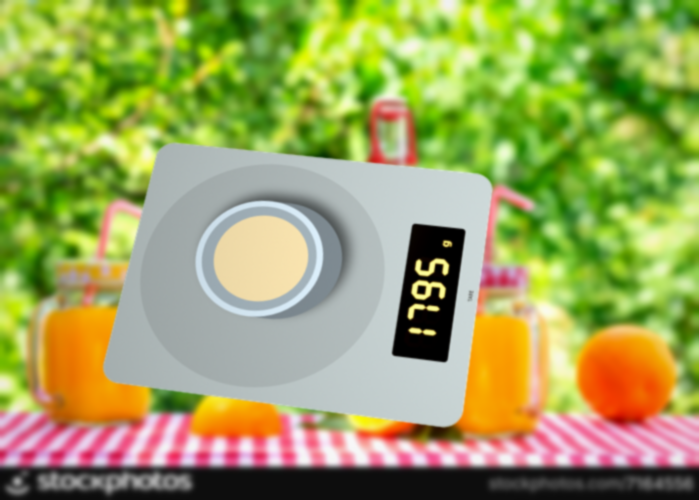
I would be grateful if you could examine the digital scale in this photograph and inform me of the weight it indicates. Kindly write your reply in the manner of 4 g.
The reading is 1795 g
